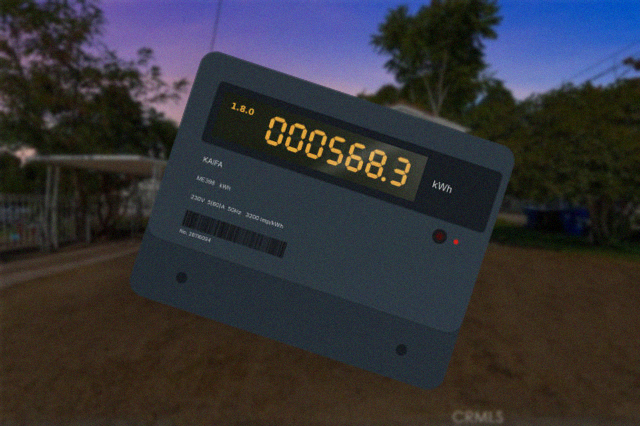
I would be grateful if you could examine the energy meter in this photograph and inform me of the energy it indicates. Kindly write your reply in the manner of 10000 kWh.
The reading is 568.3 kWh
